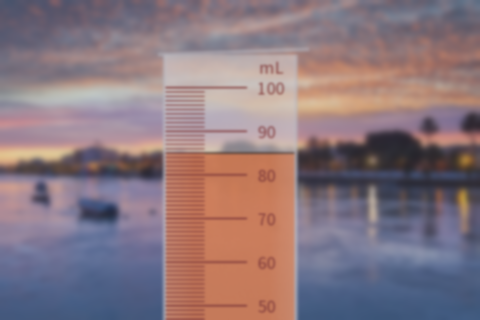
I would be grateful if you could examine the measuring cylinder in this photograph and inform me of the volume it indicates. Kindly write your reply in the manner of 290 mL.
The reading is 85 mL
